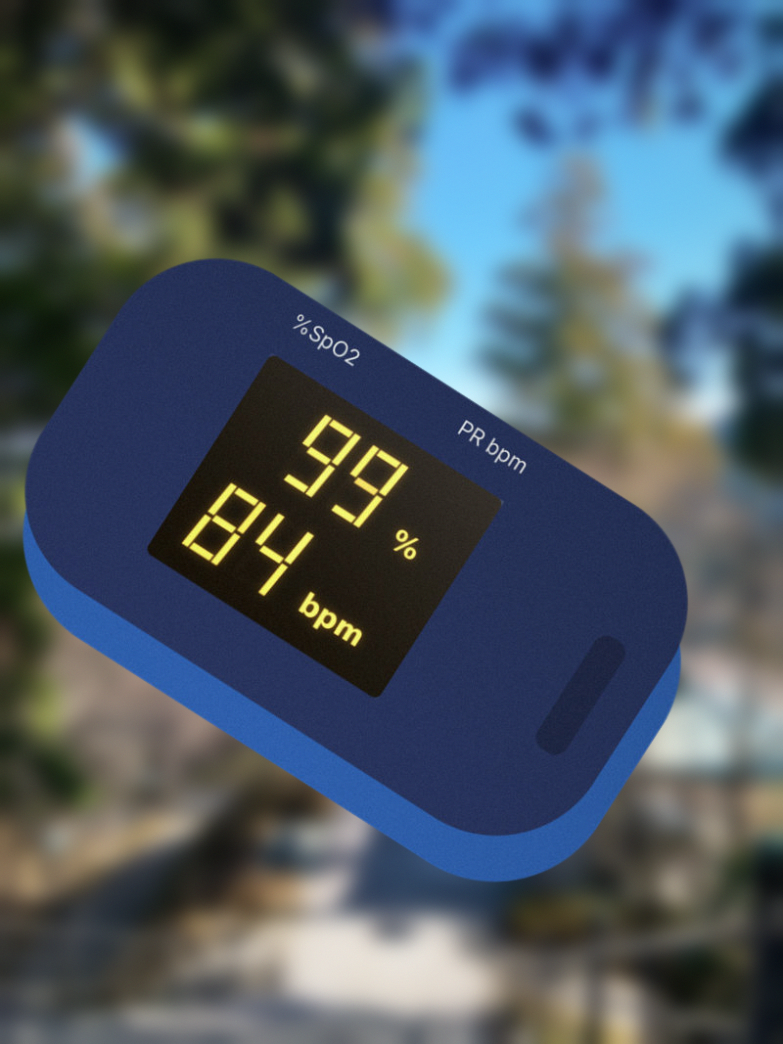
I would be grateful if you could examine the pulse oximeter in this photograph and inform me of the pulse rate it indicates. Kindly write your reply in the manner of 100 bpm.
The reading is 84 bpm
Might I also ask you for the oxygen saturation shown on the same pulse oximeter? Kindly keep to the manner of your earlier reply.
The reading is 99 %
